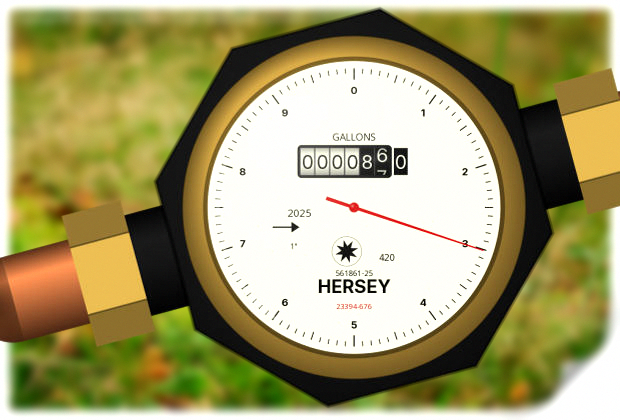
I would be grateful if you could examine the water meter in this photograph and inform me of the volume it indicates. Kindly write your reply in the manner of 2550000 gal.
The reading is 863.0 gal
